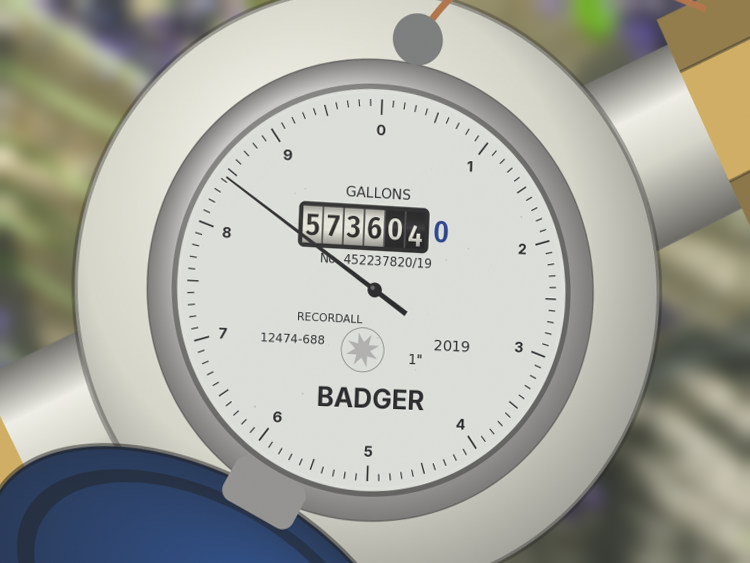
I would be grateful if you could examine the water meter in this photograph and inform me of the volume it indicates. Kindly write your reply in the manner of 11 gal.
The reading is 5736038.4 gal
